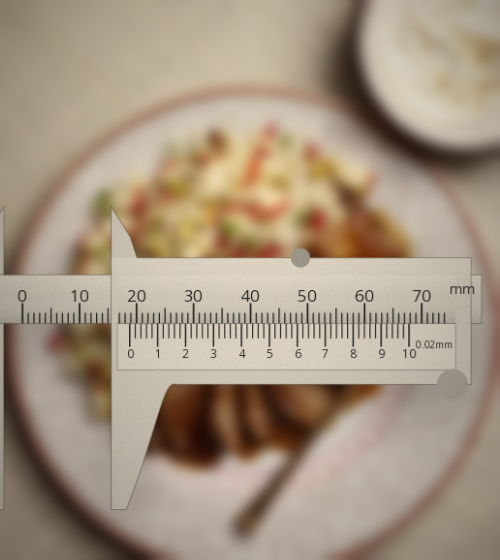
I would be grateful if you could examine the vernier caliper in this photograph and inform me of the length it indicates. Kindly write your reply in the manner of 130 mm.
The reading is 18.8 mm
